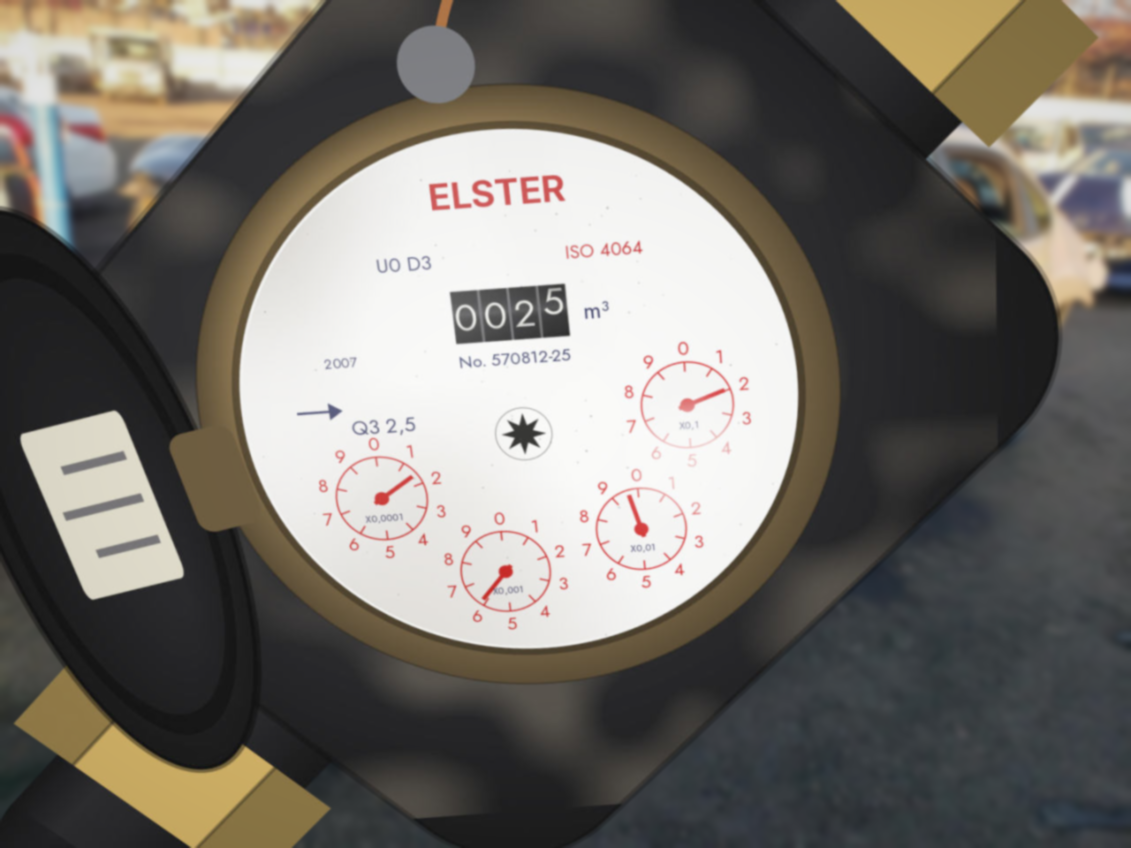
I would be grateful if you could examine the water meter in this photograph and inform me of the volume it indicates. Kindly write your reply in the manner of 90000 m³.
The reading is 25.1961 m³
